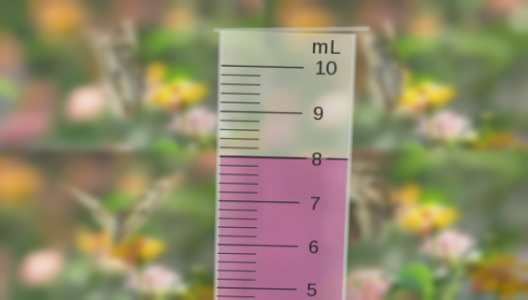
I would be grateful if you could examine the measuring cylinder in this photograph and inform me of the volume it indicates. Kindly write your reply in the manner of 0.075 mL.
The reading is 8 mL
